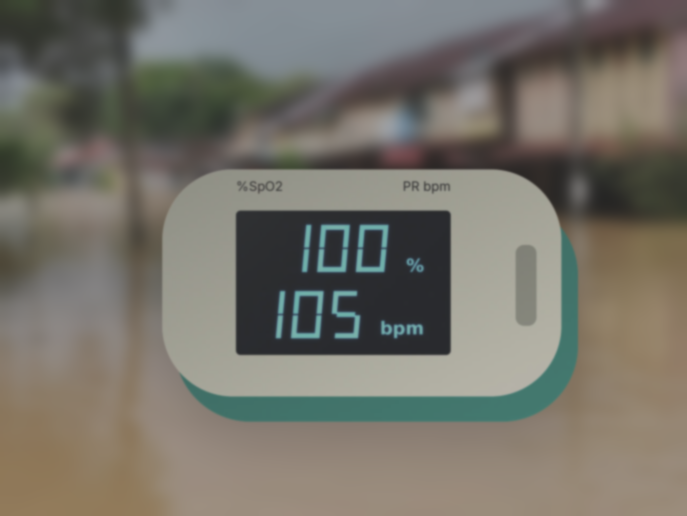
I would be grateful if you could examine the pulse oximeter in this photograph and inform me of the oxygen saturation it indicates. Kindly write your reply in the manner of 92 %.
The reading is 100 %
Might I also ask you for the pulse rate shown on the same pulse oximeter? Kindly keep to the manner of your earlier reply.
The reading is 105 bpm
